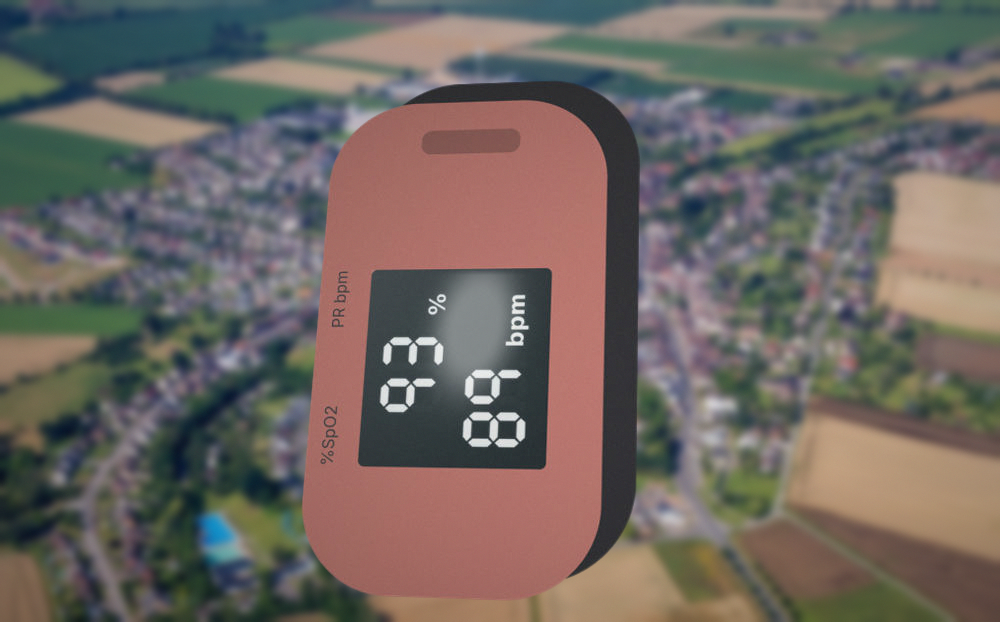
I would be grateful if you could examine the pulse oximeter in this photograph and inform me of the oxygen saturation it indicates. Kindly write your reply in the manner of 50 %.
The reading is 93 %
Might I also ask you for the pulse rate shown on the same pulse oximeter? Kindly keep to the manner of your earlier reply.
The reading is 89 bpm
